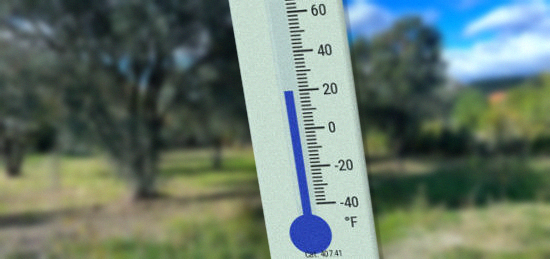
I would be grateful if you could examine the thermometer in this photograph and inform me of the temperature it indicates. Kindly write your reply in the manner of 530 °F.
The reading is 20 °F
